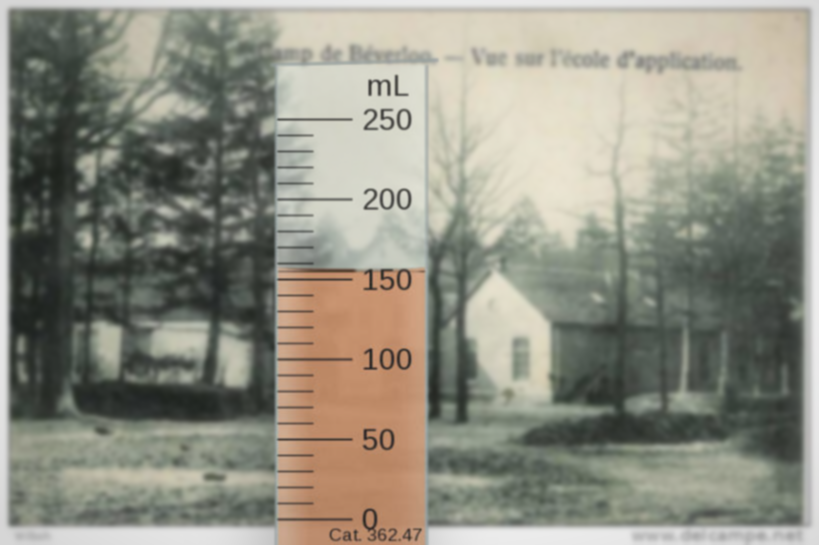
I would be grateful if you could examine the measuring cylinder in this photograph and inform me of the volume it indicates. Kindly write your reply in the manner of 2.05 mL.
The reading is 155 mL
